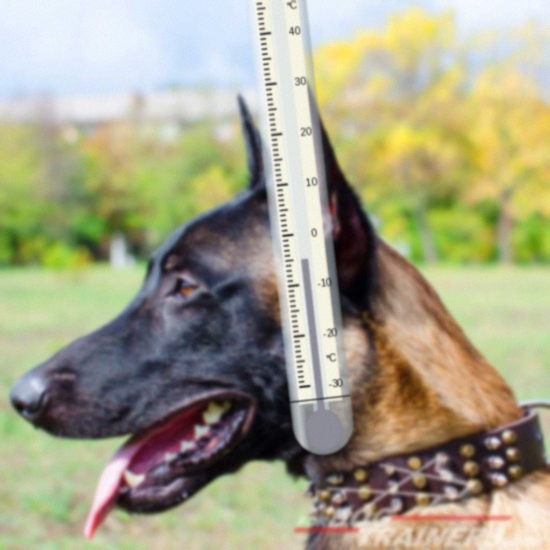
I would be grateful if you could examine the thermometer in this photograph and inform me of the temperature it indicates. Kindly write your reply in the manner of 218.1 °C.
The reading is -5 °C
